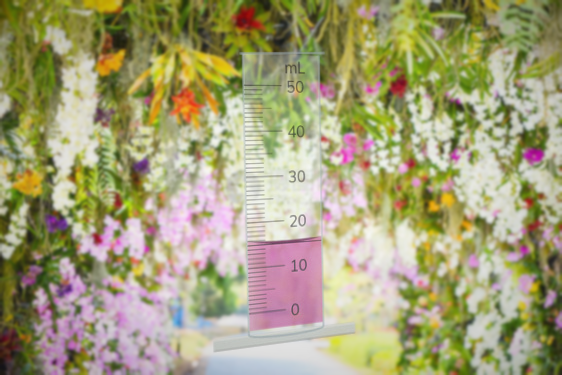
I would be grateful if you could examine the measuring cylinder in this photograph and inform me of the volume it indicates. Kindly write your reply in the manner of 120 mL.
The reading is 15 mL
